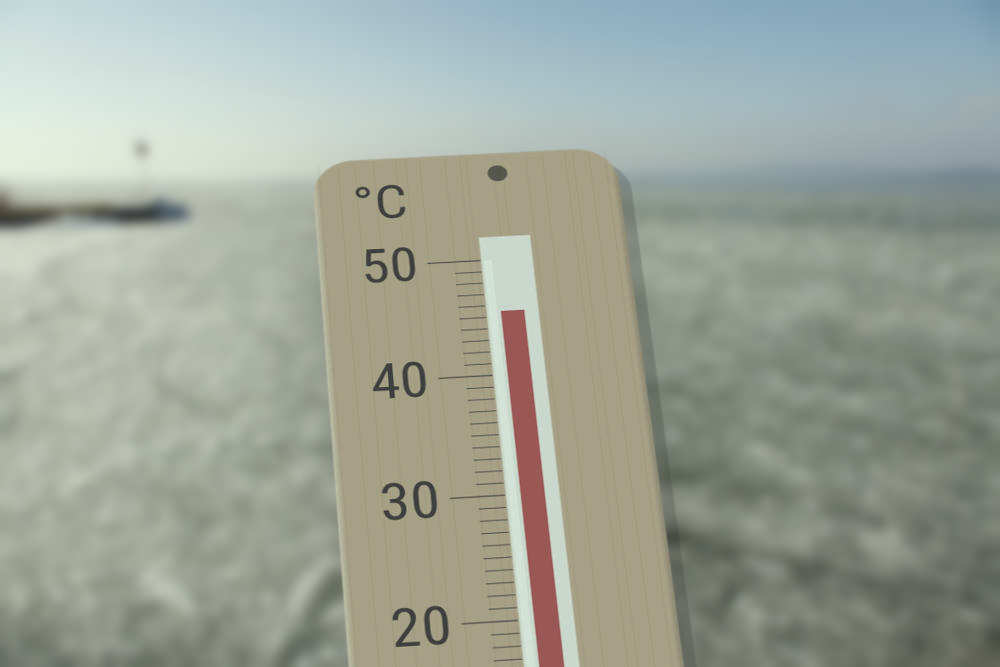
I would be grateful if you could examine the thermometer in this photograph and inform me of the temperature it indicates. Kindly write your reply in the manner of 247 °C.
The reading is 45.5 °C
